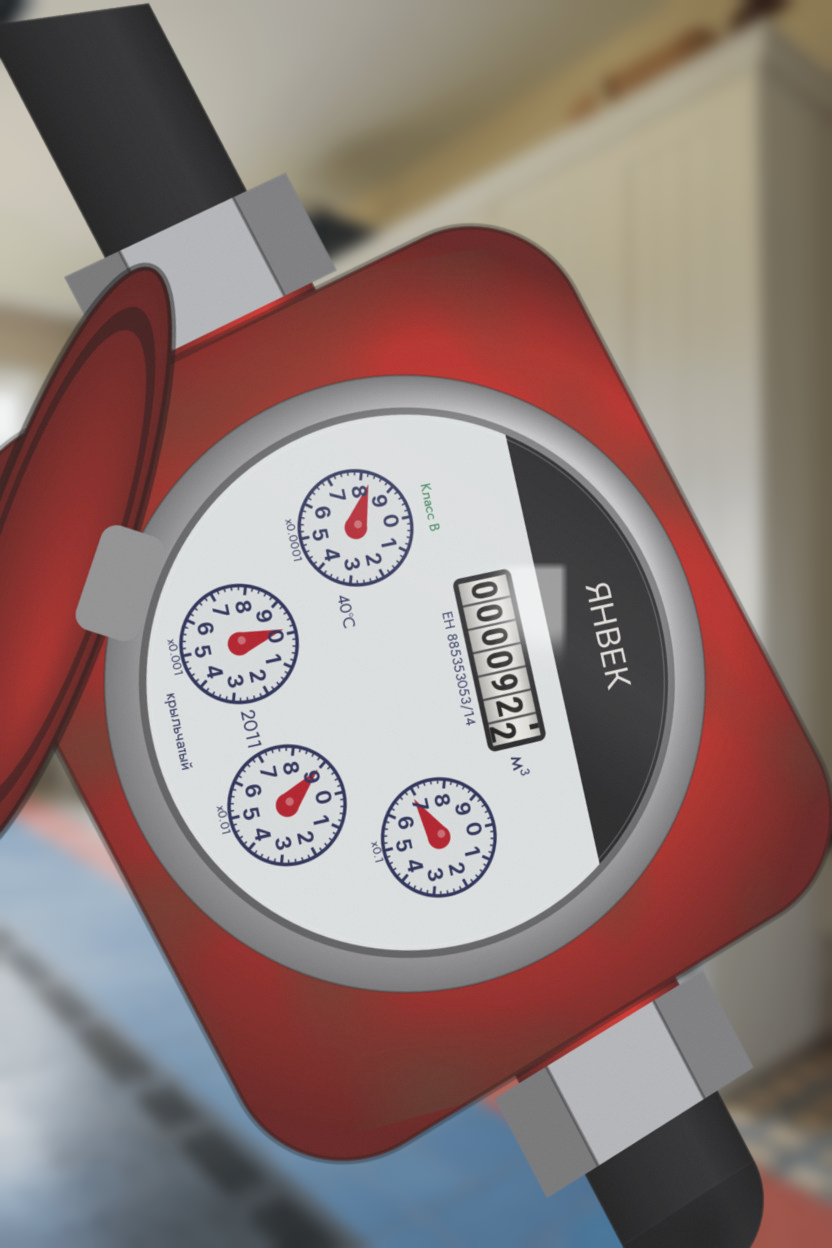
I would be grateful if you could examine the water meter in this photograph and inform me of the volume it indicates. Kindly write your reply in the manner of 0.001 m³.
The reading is 921.6898 m³
